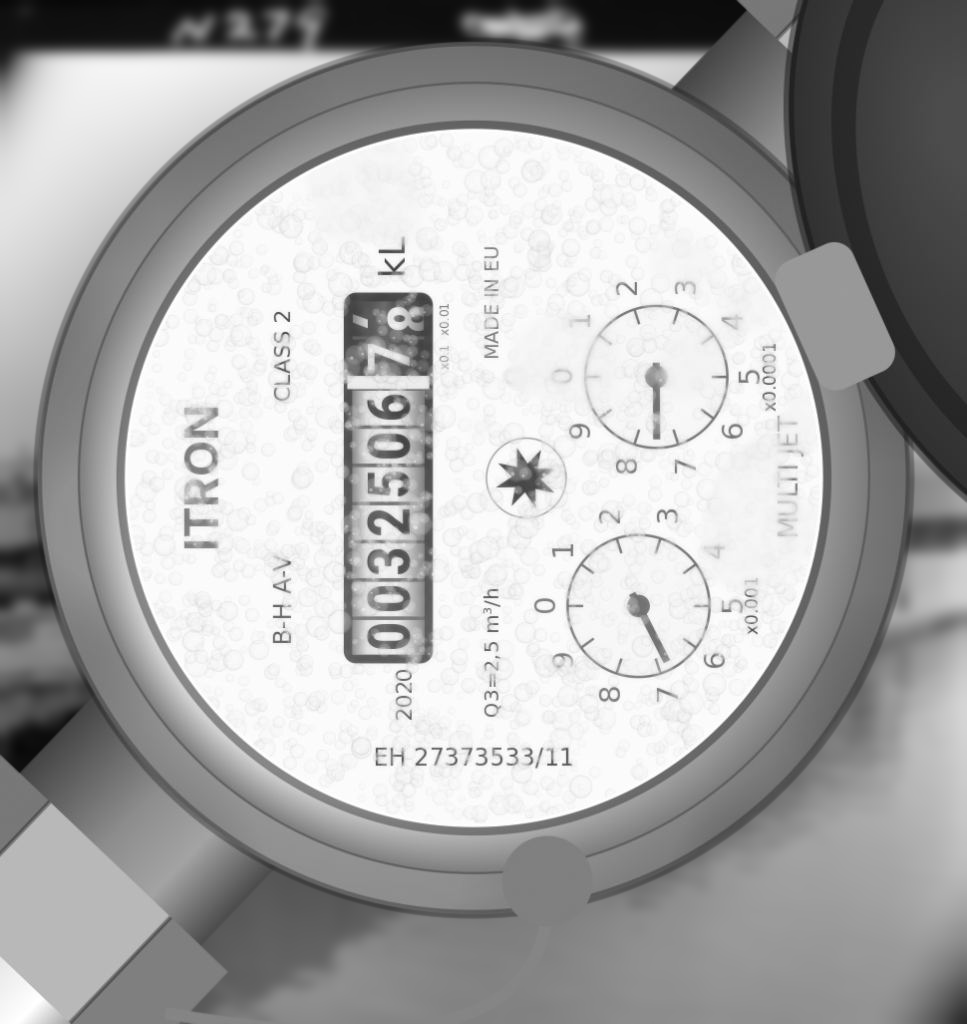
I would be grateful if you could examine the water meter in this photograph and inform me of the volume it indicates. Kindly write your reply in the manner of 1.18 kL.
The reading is 32506.7767 kL
